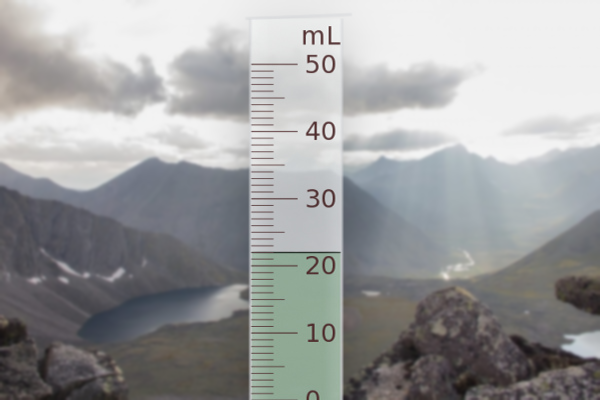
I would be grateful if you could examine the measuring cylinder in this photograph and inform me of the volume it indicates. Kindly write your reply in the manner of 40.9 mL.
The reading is 22 mL
